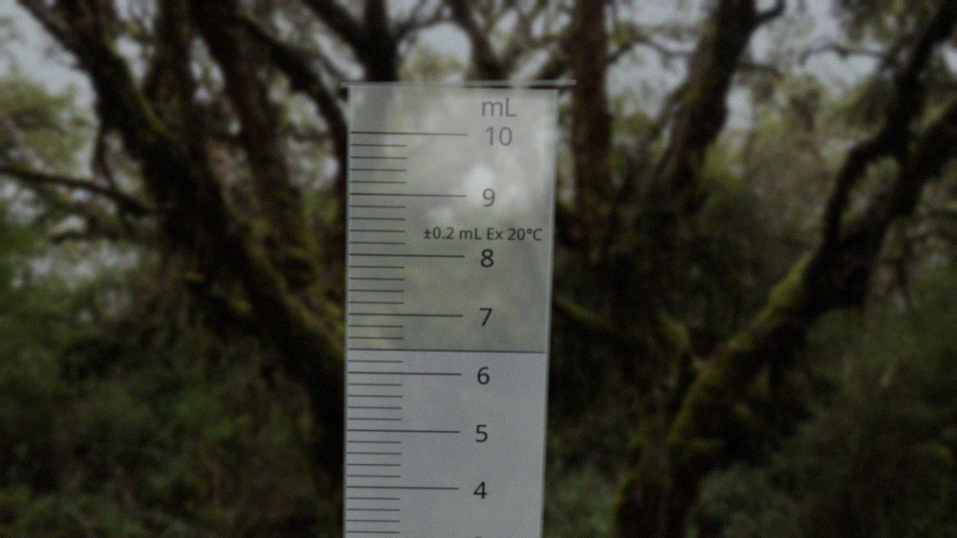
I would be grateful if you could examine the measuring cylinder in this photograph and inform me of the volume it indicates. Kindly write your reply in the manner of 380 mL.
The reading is 6.4 mL
